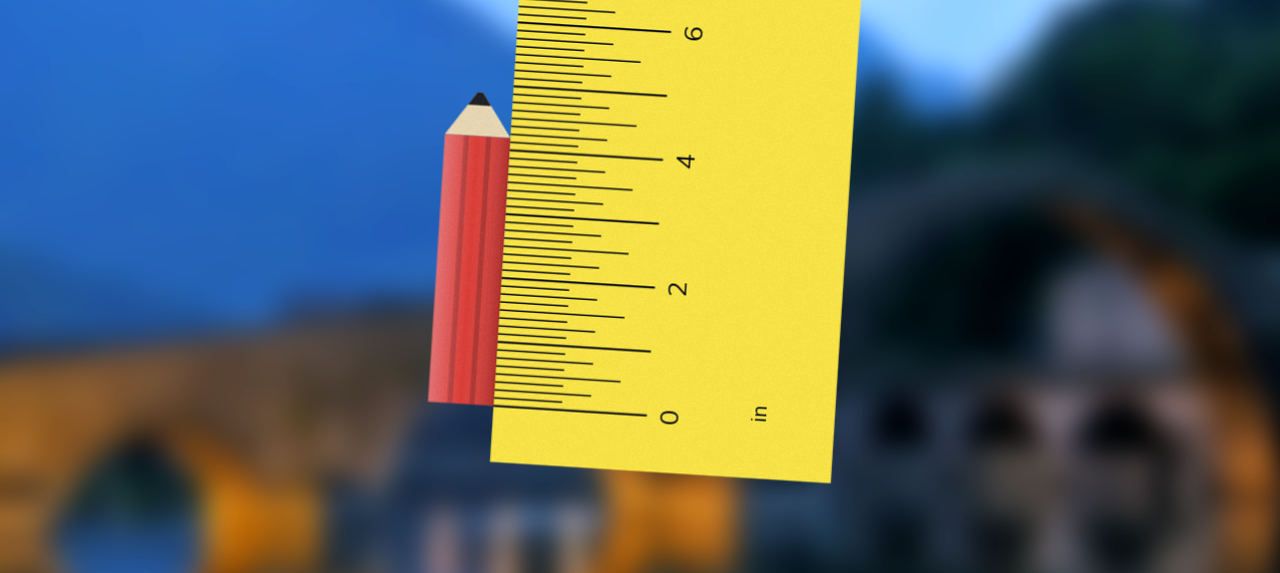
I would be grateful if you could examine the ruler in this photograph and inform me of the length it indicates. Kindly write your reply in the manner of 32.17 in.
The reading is 4.875 in
